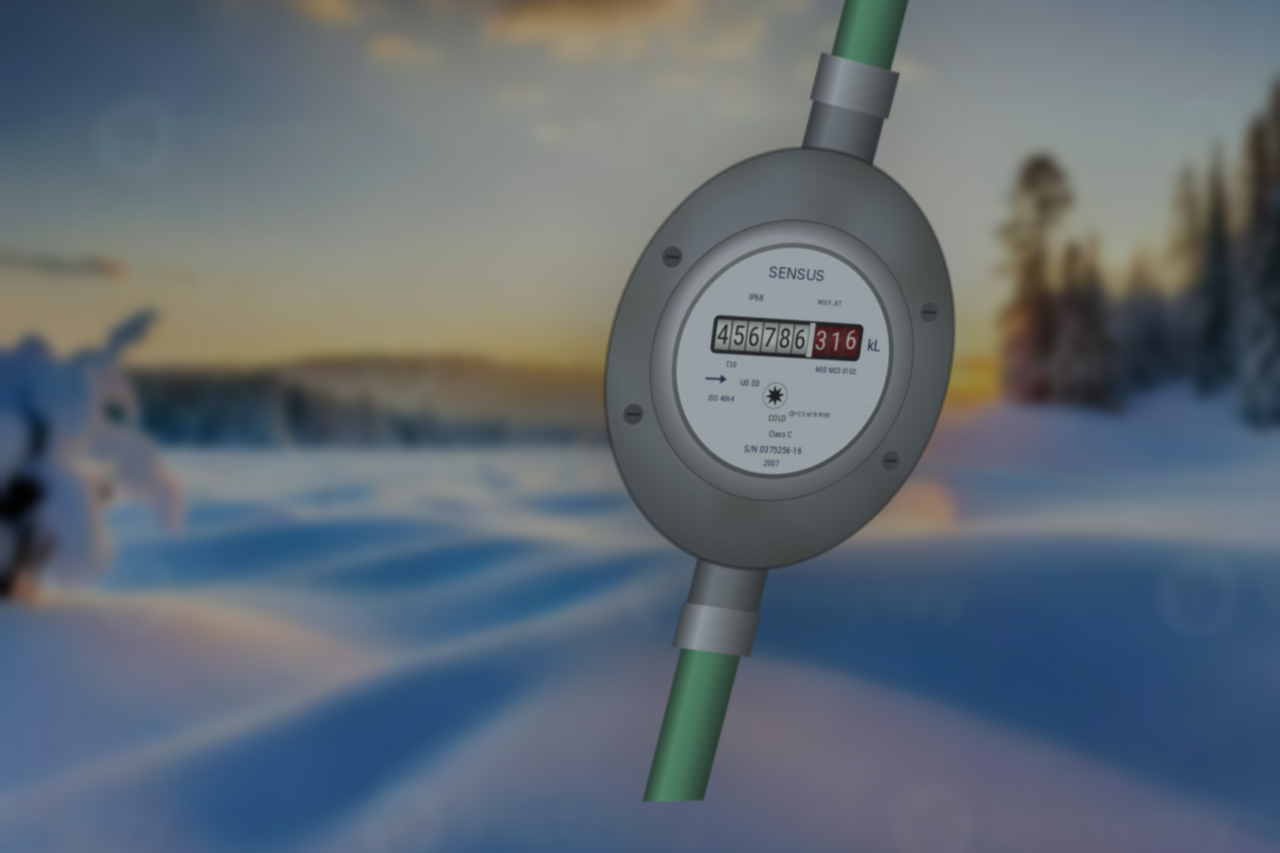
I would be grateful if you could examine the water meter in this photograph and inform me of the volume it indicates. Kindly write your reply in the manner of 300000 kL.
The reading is 456786.316 kL
